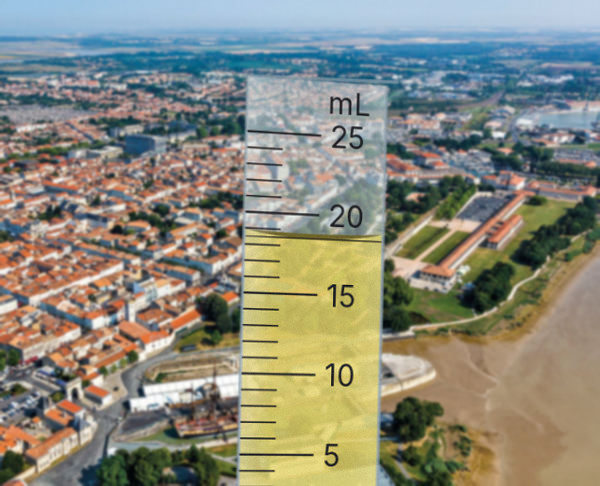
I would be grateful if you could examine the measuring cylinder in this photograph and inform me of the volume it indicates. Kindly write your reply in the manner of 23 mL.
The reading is 18.5 mL
